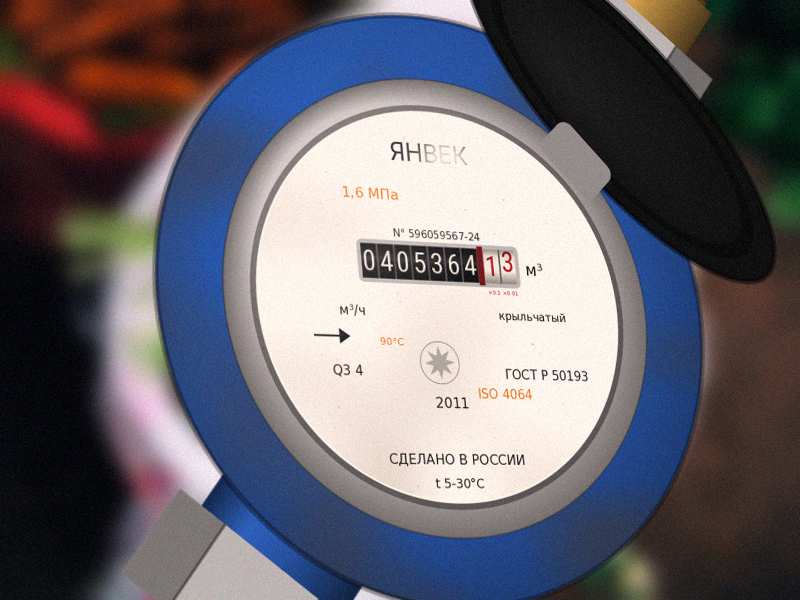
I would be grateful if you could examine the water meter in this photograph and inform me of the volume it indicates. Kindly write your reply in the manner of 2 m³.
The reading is 405364.13 m³
